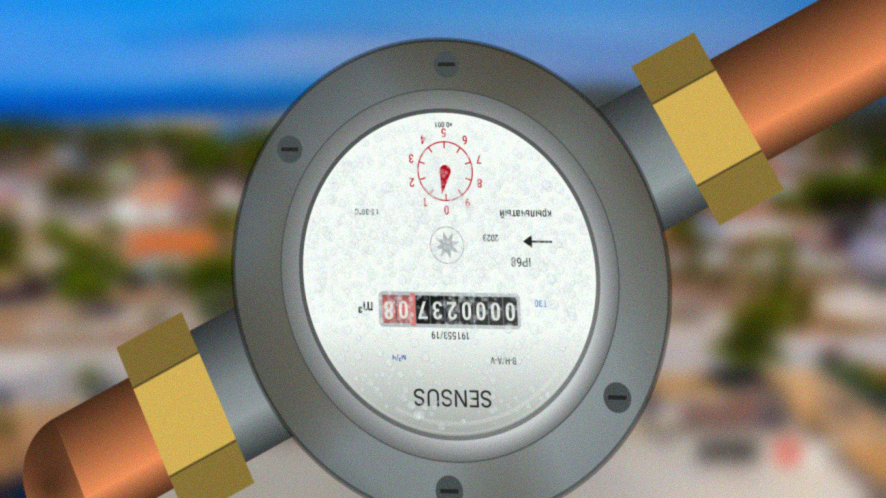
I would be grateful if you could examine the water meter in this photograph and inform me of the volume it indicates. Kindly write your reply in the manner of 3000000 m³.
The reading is 237.080 m³
